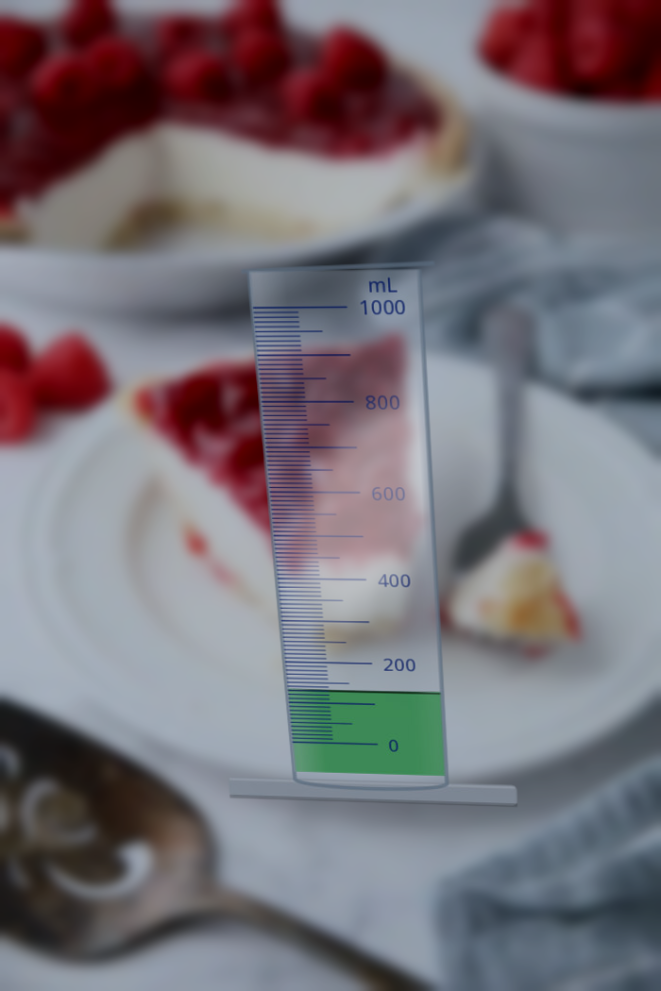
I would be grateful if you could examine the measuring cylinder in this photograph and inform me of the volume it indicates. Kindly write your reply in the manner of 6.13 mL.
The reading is 130 mL
